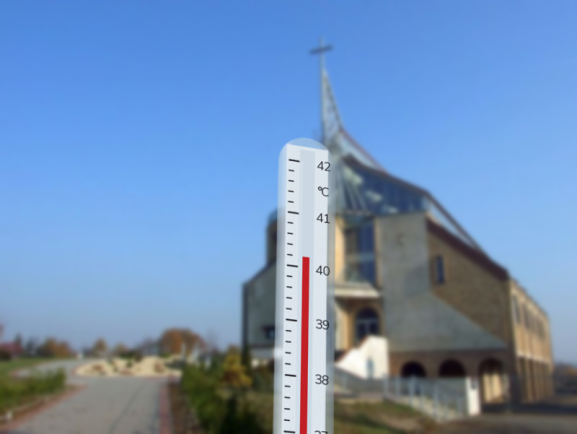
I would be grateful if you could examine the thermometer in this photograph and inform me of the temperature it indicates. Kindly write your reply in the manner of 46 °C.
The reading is 40.2 °C
